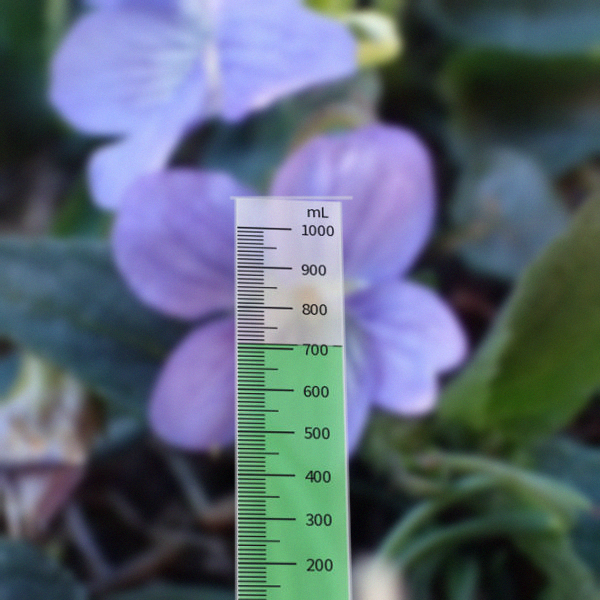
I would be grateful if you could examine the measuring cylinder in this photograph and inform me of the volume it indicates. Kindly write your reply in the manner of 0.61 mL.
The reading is 710 mL
